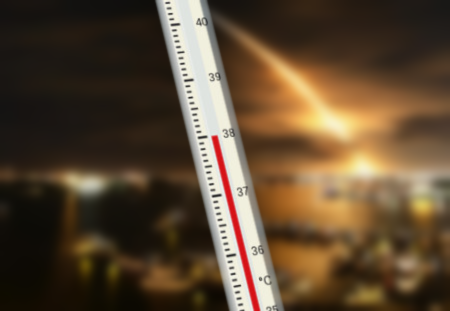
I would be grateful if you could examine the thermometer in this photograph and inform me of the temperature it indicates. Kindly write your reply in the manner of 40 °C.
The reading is 38 °C
